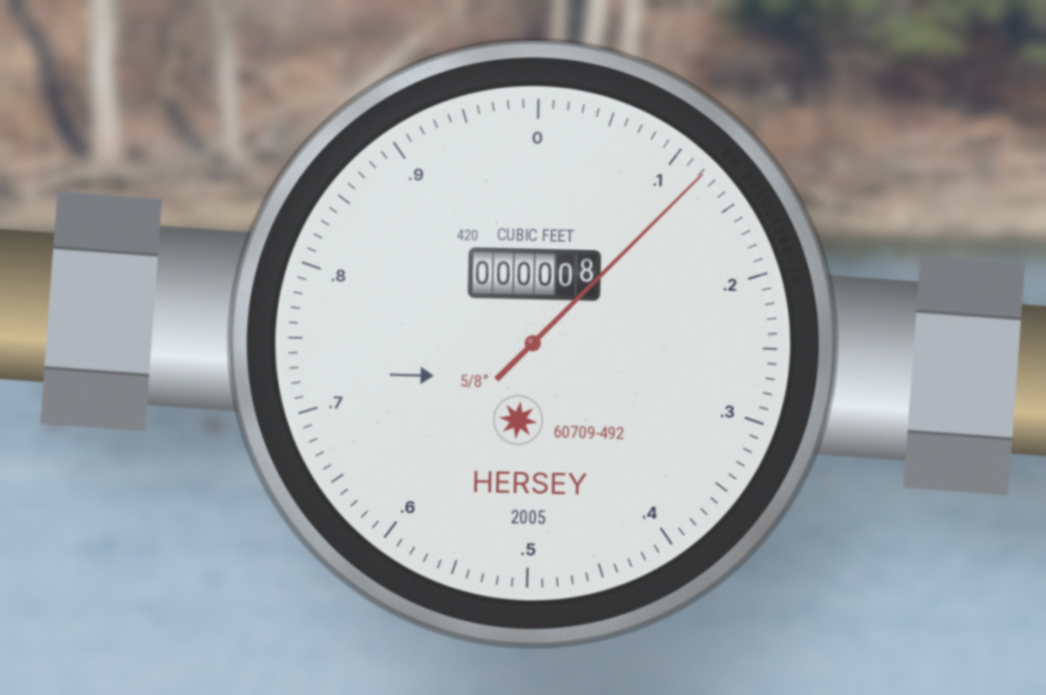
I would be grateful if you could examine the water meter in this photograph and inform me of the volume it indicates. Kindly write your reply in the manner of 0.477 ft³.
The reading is 8.12 ft³
